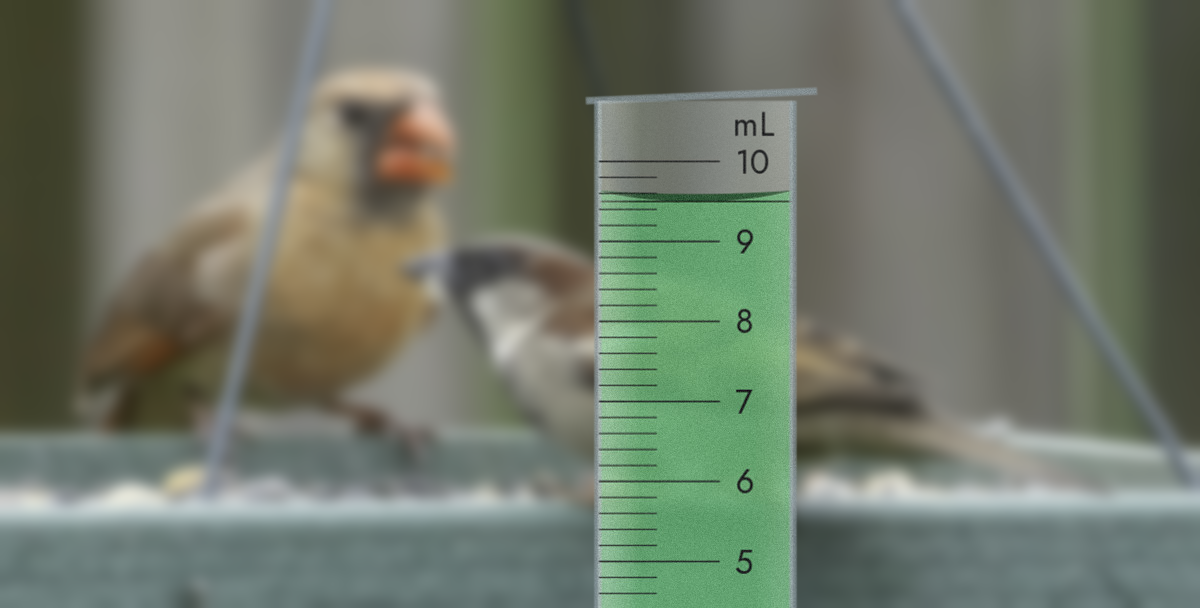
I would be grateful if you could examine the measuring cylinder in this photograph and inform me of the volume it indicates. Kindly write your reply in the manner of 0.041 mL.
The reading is 9.5 mL
